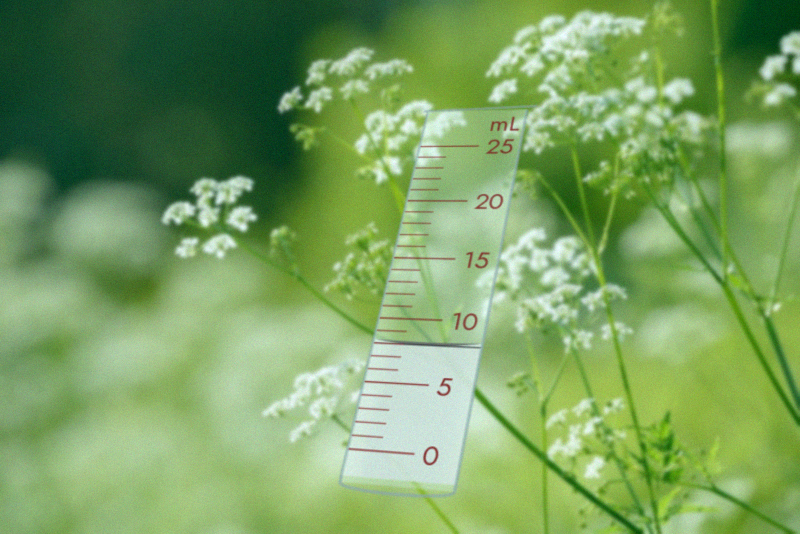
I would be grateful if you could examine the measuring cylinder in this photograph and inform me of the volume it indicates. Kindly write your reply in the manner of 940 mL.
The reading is 8 mL
